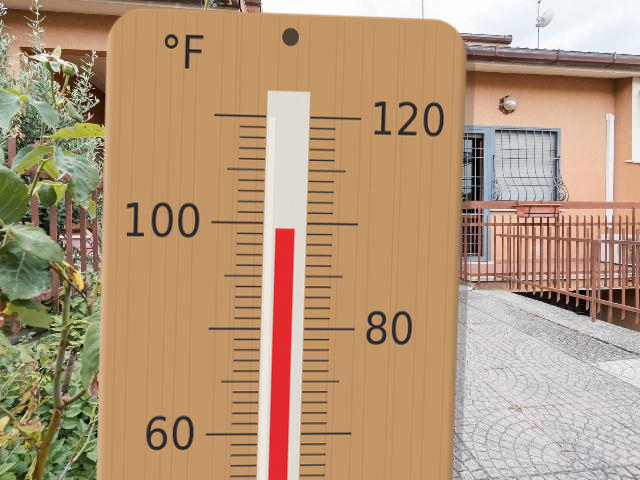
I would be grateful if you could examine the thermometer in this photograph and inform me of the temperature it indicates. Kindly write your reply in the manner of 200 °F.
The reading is 99 °F
